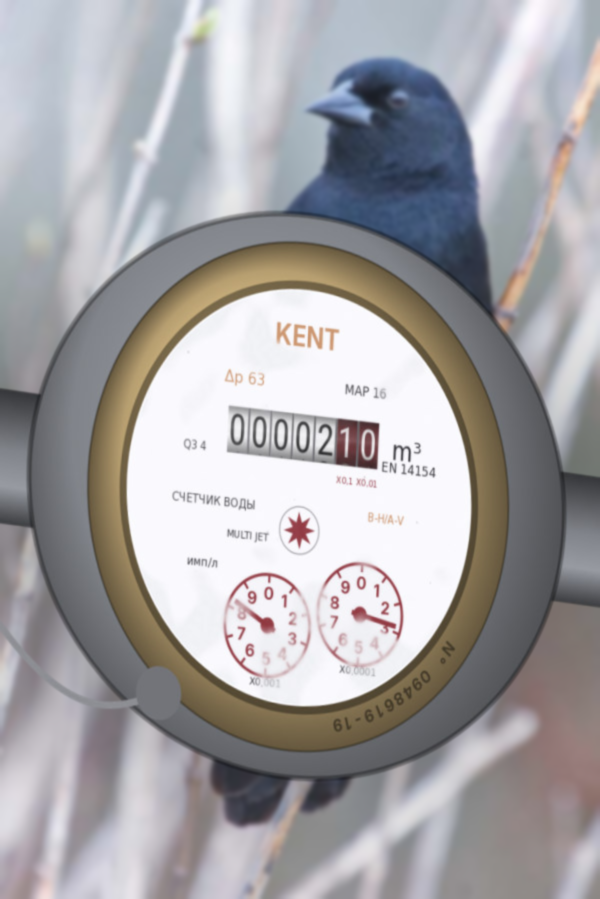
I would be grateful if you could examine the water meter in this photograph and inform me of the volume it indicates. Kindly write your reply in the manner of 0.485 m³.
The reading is 2.1082 m³
